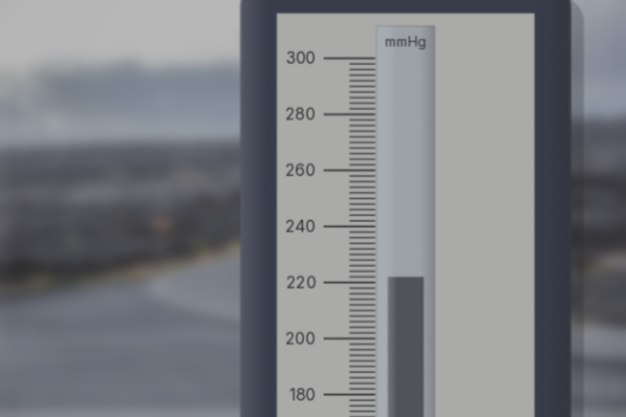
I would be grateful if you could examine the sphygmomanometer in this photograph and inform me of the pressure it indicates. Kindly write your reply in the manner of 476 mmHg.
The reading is 222 mmHg
